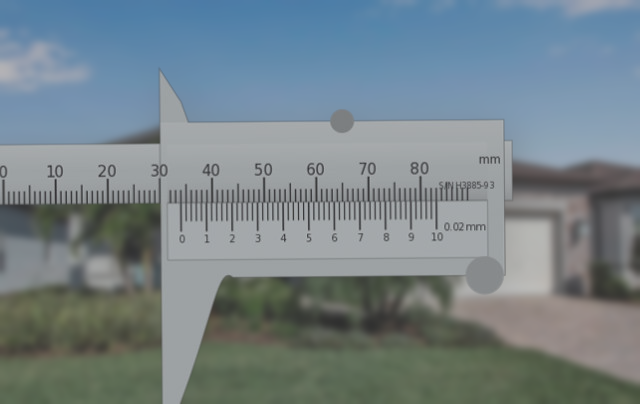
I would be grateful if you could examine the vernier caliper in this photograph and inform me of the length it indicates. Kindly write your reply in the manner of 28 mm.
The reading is 34.0 mm
